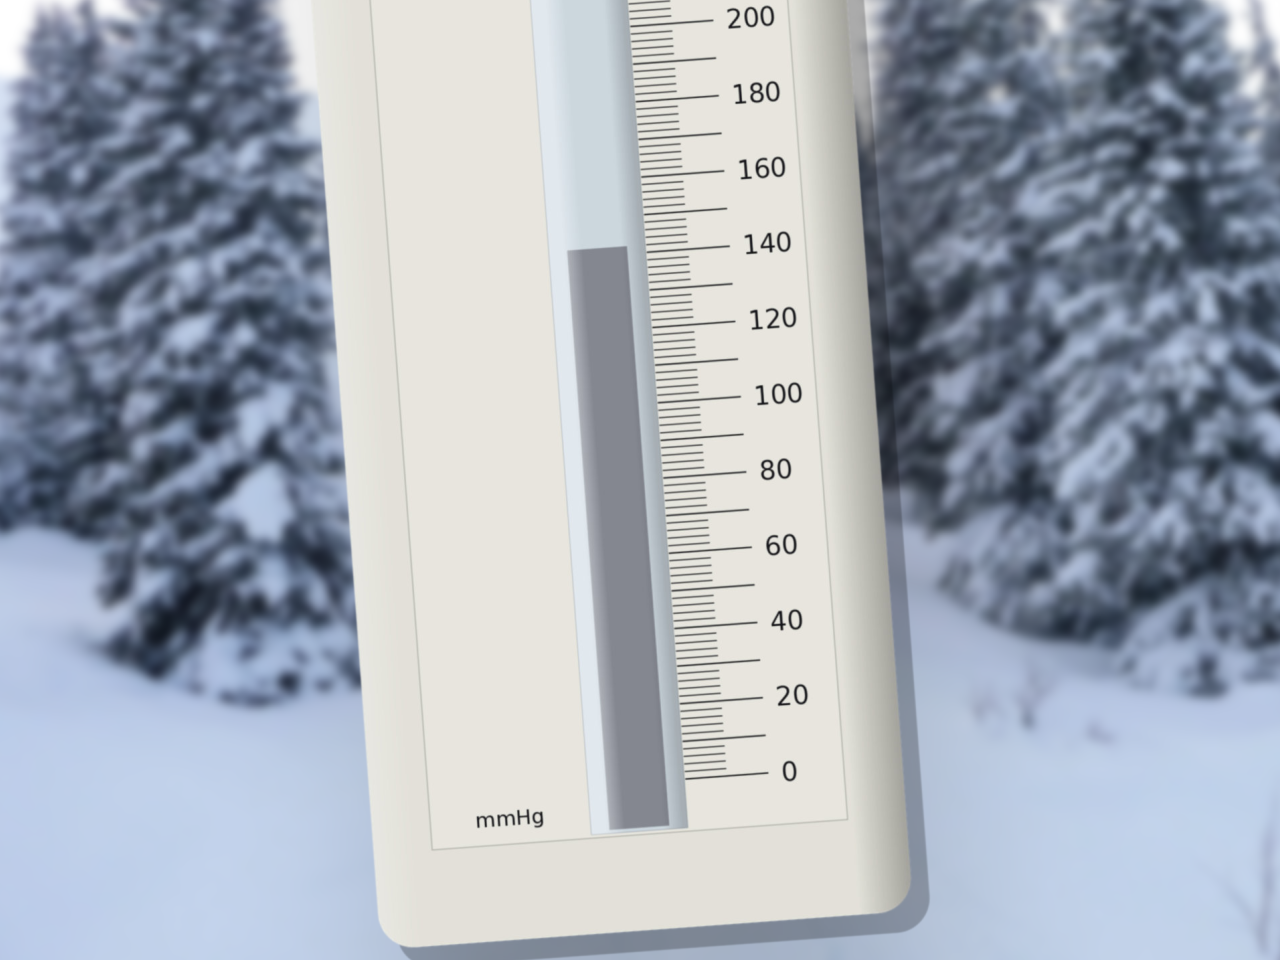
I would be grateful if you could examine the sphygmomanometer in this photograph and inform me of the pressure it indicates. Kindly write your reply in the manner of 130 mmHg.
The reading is 142 mmHg
